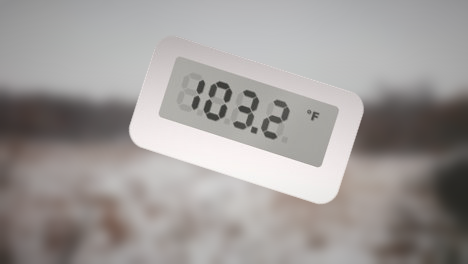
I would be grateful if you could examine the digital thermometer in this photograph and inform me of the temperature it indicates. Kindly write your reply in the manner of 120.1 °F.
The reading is 103.2 °F
